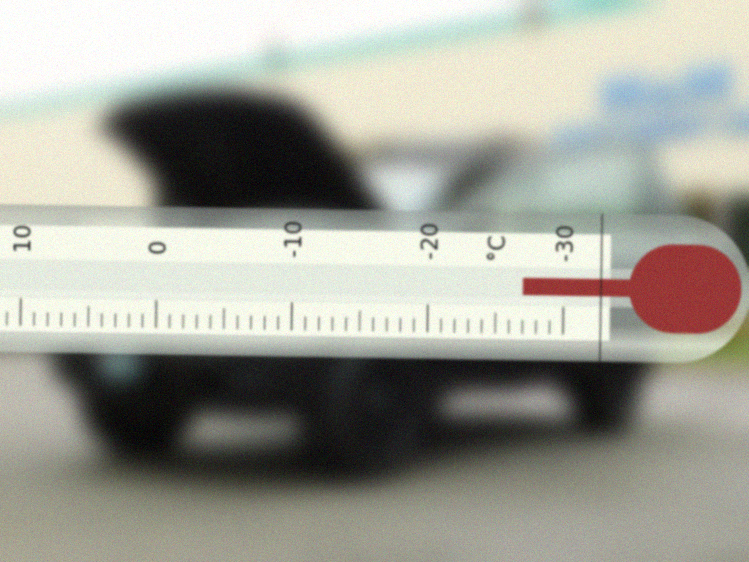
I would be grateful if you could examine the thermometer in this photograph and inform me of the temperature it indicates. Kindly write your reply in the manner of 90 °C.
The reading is -27 °C
